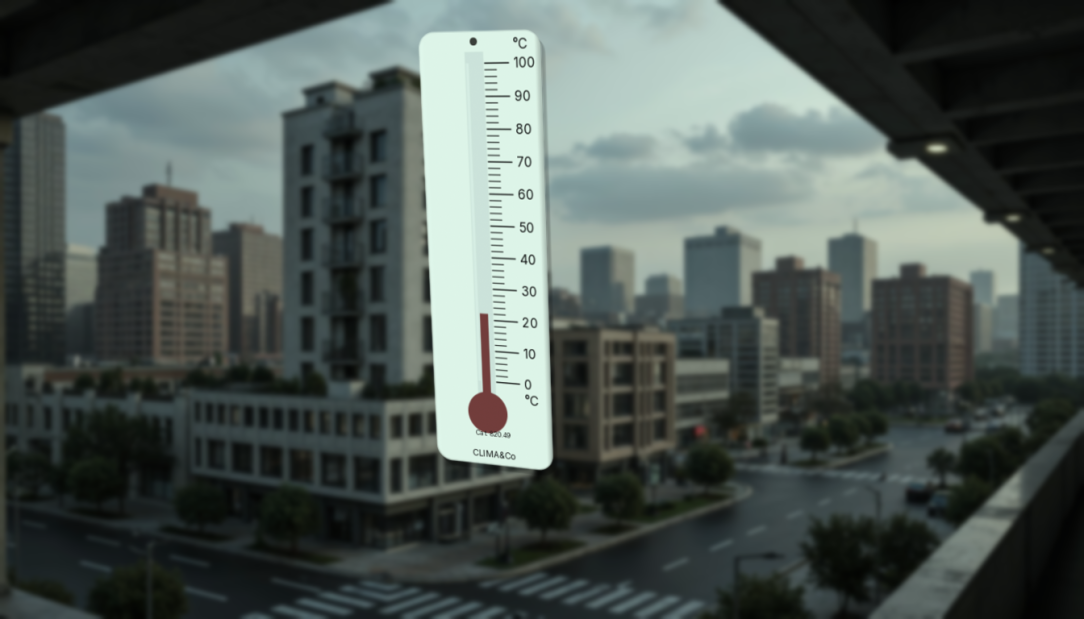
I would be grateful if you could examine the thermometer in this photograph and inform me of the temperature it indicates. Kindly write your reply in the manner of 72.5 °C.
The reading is 22 °C
